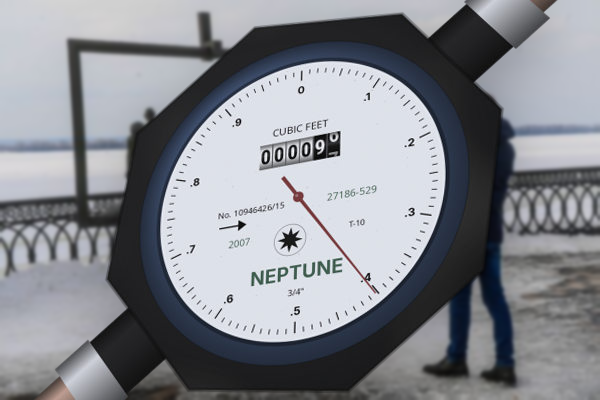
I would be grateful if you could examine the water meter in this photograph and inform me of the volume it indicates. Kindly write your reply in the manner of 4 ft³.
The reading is 96.40 ft³
